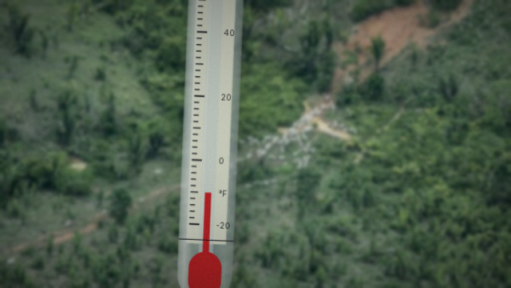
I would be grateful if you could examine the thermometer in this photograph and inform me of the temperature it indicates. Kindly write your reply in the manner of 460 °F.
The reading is -10 °F
